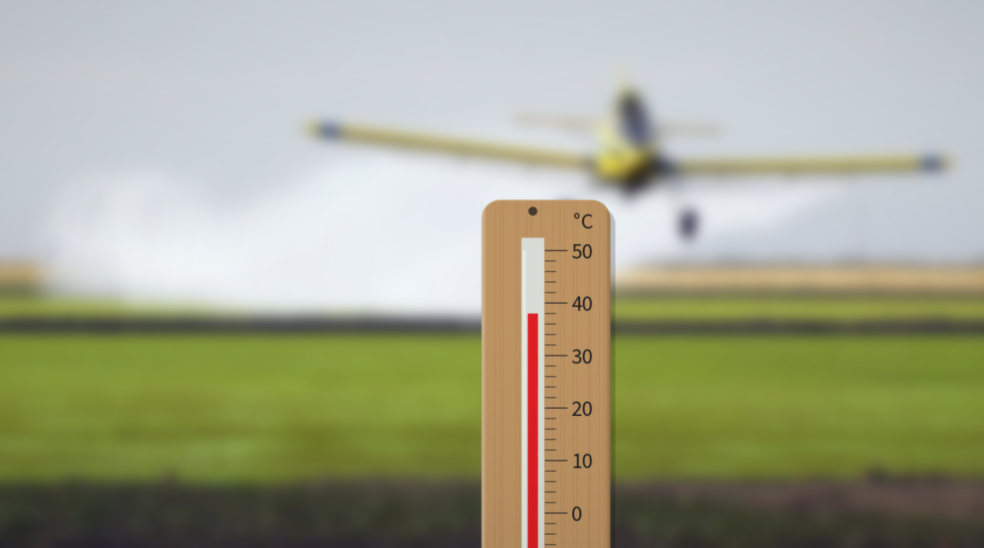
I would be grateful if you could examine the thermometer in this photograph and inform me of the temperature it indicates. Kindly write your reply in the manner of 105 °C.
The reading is 38 °C
